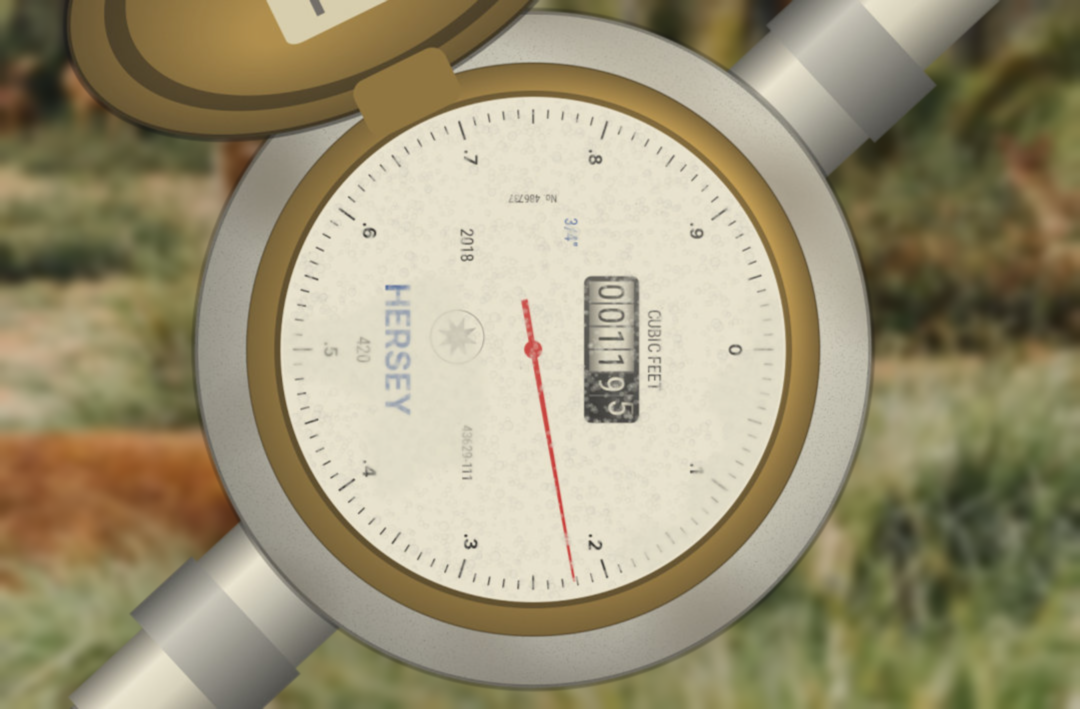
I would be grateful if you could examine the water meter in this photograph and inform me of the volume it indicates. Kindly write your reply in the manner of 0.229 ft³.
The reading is 1195.22 ft³
